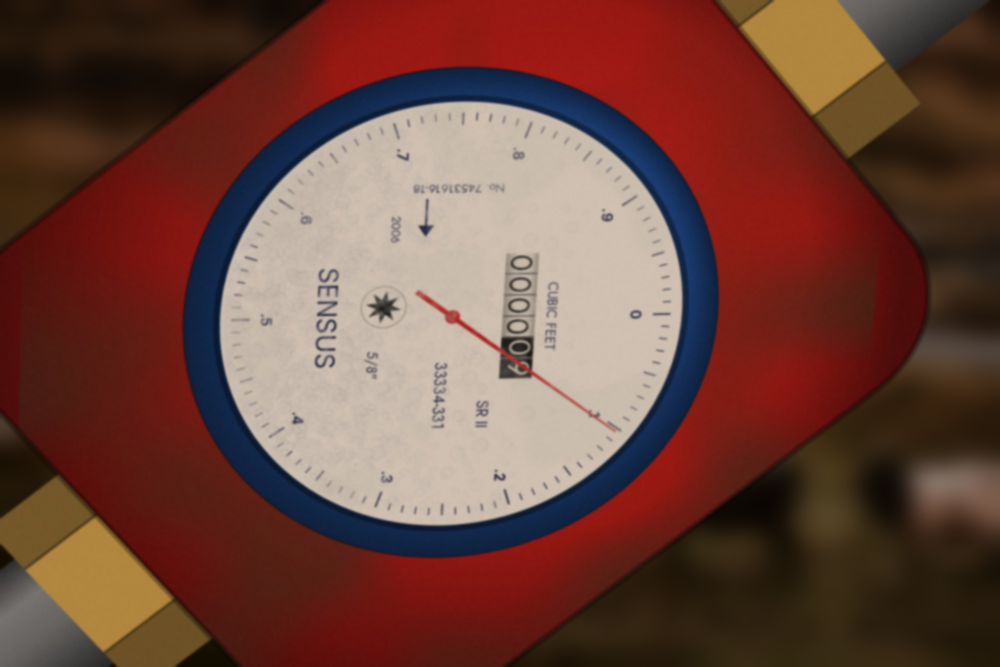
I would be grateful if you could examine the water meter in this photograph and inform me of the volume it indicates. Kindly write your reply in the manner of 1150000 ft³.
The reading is 9.10 ft³
